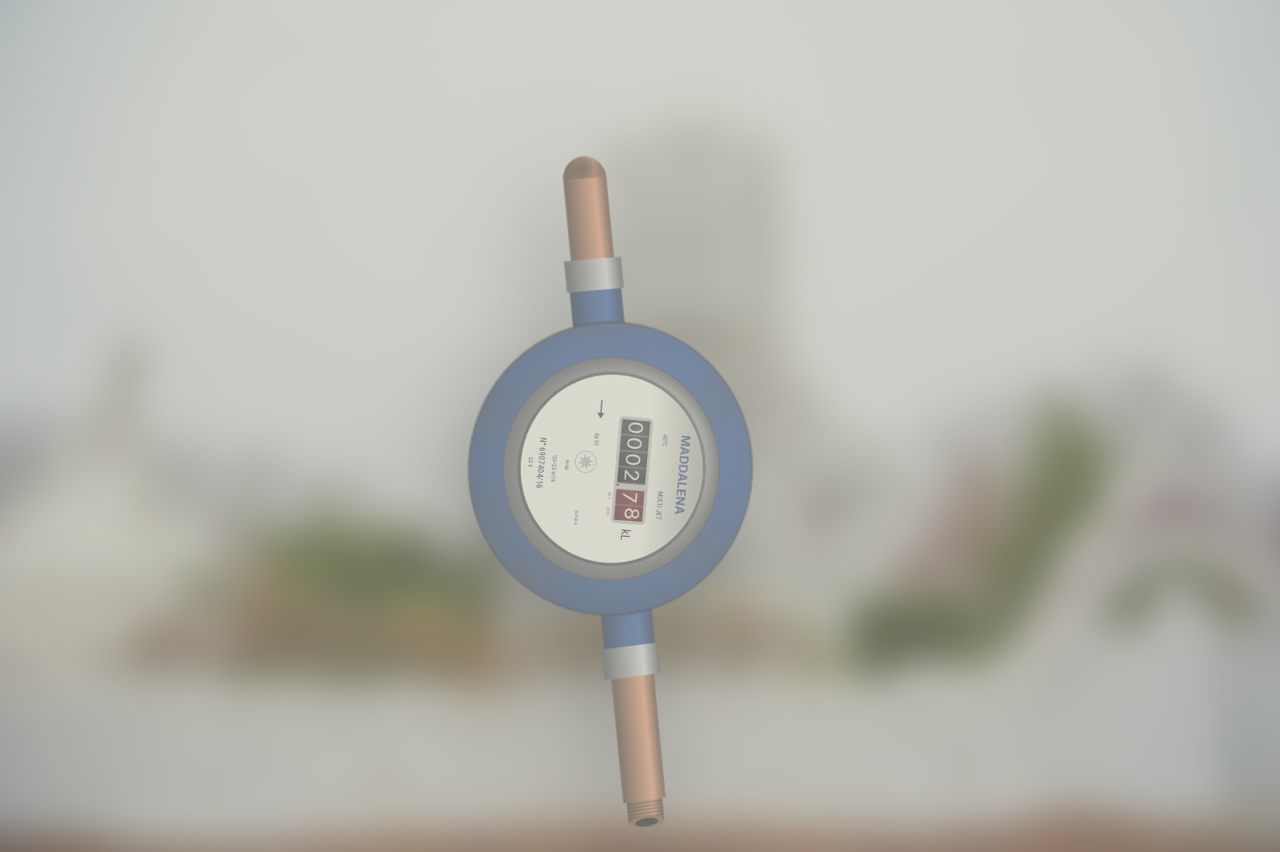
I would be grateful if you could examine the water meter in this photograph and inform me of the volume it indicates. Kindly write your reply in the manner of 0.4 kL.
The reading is 2.78 kL
